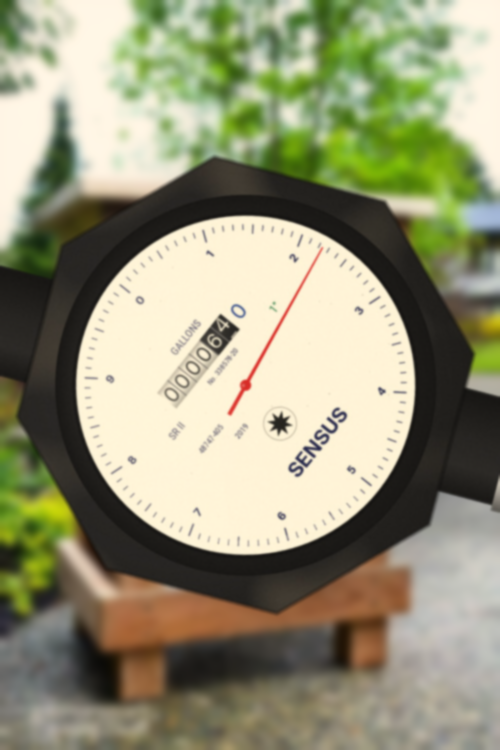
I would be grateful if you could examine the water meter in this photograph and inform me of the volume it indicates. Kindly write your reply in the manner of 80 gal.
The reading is 642.2 gal
